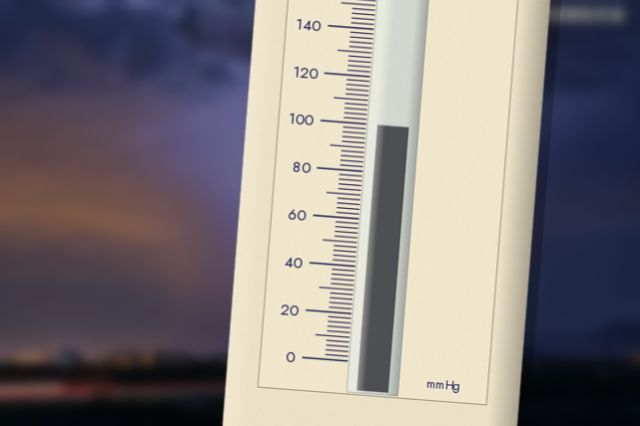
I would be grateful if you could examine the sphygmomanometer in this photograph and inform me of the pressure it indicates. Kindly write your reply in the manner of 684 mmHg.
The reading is 100 mmHg
